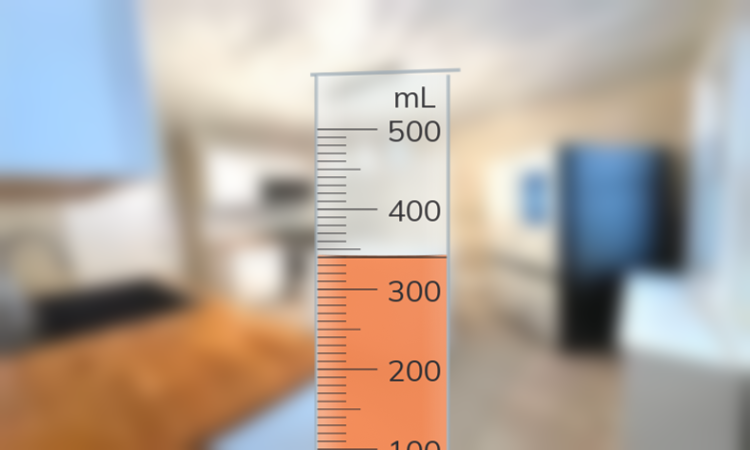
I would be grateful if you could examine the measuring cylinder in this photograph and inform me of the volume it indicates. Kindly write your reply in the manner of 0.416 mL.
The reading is 340 mL
